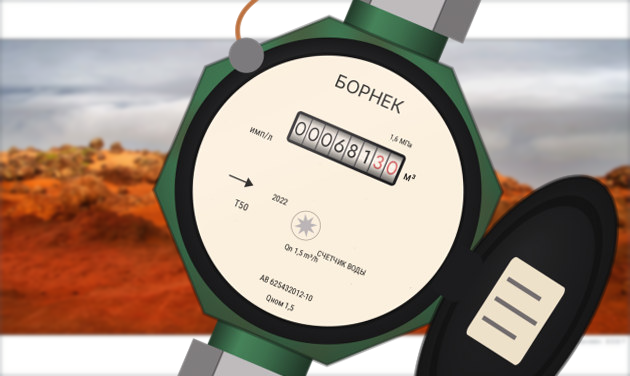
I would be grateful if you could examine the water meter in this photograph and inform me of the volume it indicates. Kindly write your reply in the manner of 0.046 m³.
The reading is 681.30 m³
